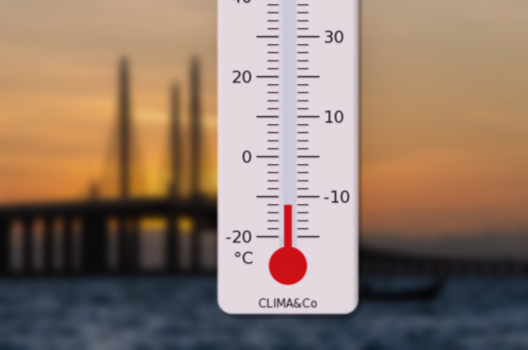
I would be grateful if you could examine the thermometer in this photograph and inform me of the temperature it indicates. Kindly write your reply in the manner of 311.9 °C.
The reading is -12 °C
